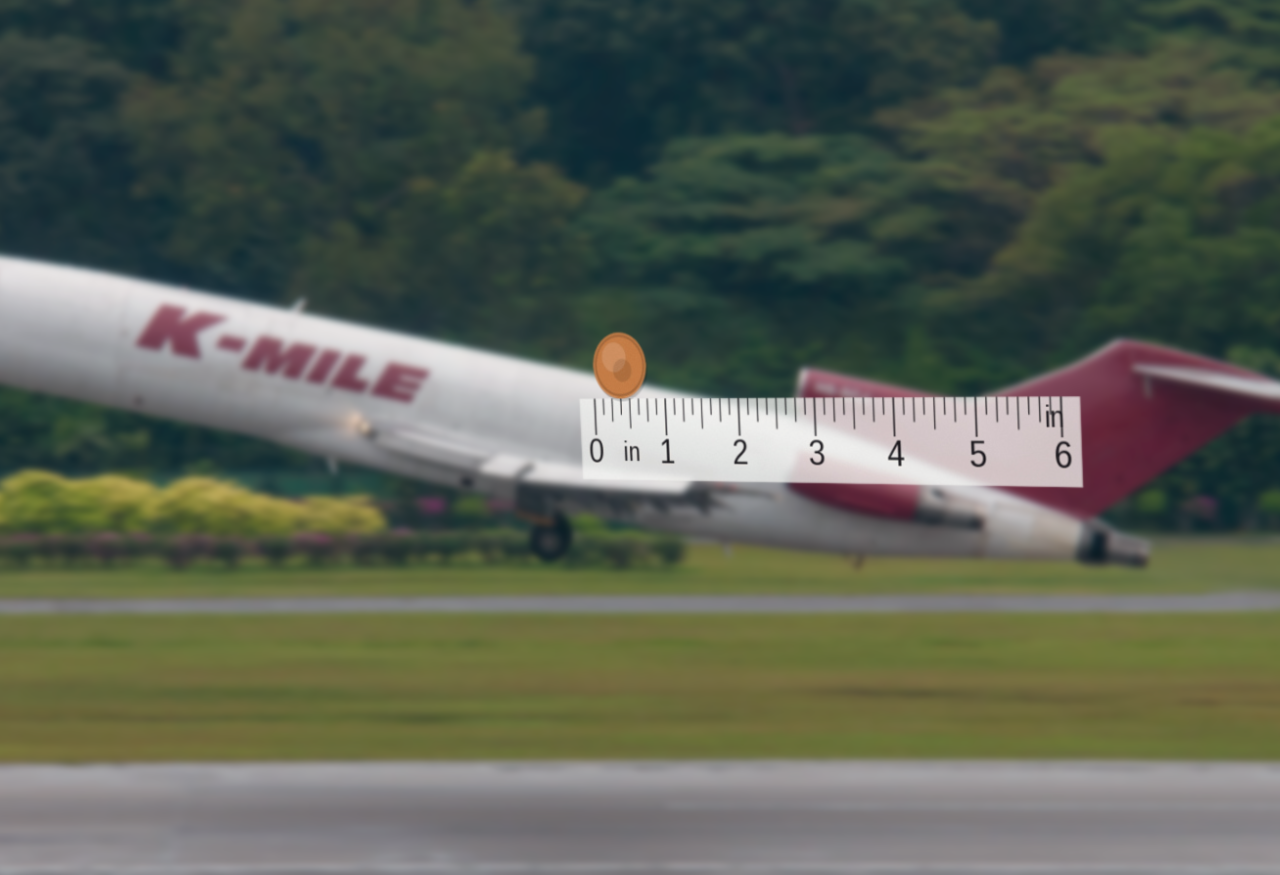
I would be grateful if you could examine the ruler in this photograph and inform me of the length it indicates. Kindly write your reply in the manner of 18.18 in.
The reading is 0.75 in
